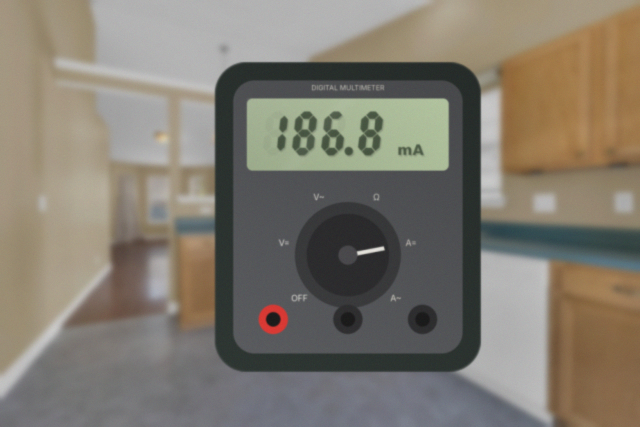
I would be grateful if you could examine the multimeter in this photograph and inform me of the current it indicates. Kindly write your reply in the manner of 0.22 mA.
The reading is 186.8 mA
